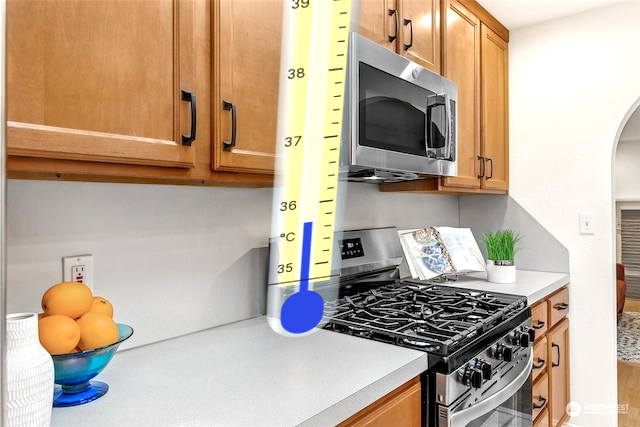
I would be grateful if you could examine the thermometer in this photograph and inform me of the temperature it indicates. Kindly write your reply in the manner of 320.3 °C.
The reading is 35.7 °C
